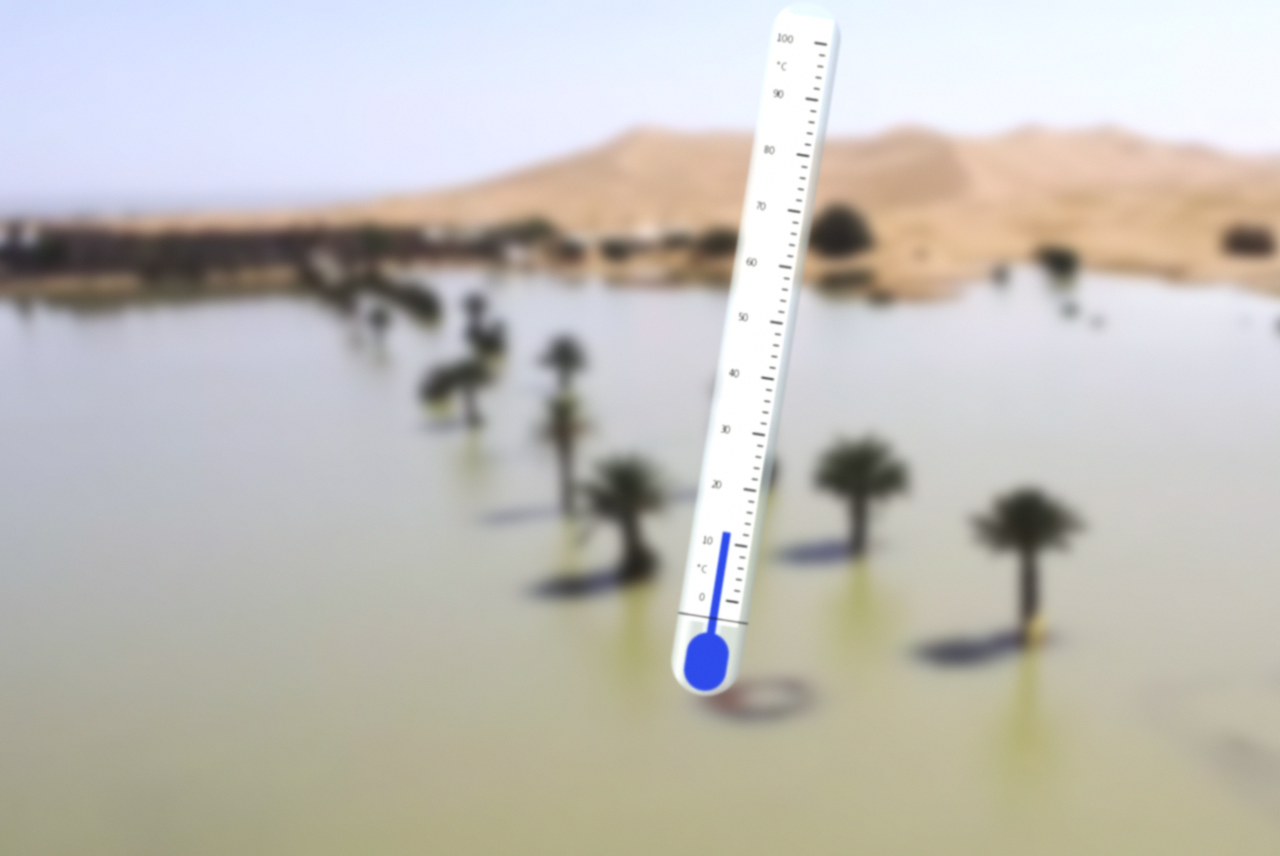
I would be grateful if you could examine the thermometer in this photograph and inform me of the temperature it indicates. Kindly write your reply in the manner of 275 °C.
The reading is 12 °C
